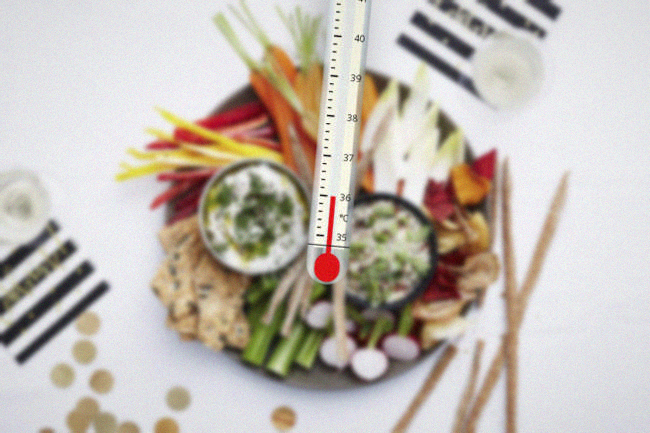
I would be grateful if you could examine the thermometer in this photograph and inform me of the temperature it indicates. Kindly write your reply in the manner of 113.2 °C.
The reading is 36 °C
